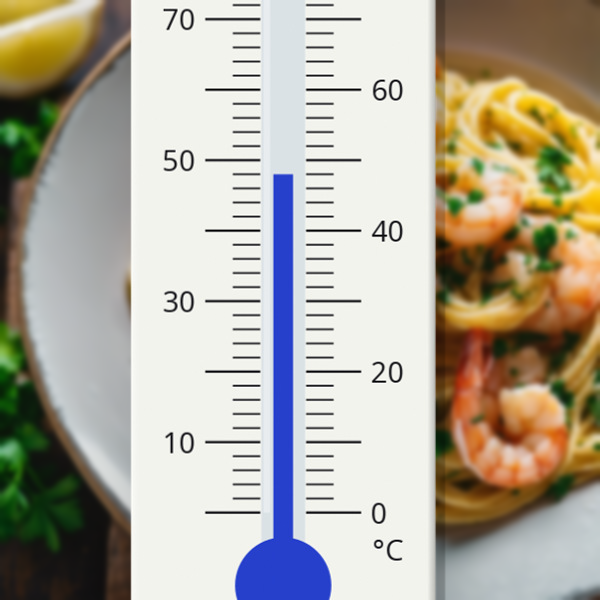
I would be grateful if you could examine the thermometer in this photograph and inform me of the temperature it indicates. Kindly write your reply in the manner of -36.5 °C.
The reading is 48 °C
